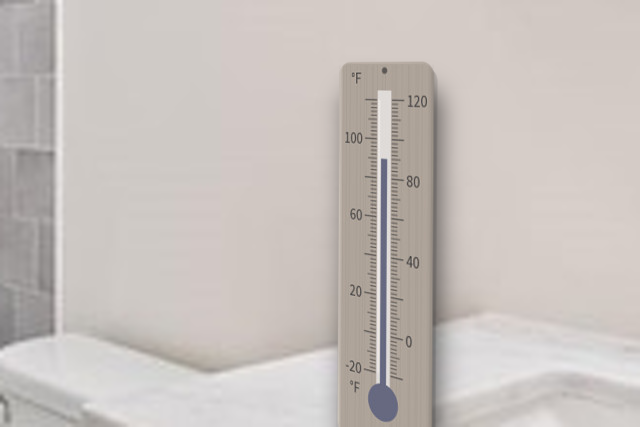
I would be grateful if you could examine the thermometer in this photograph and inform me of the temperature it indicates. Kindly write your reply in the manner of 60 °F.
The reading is 90 °F
